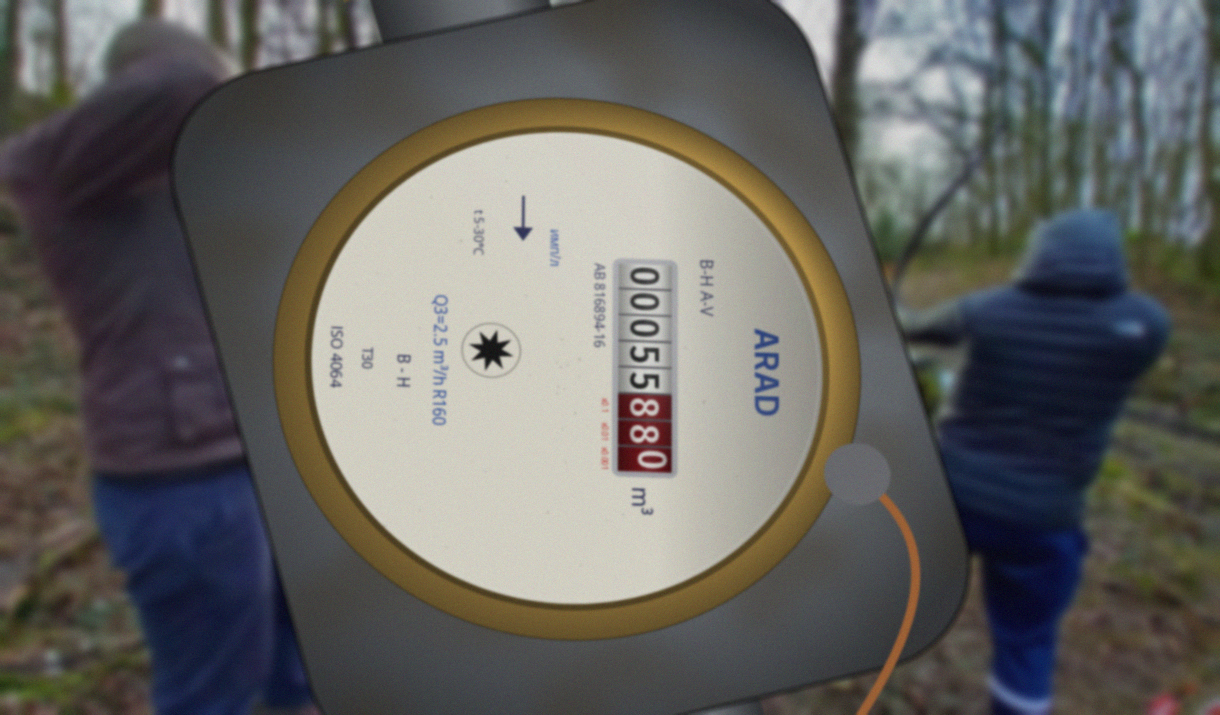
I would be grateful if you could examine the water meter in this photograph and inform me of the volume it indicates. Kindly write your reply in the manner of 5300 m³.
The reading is 55.880 m³
